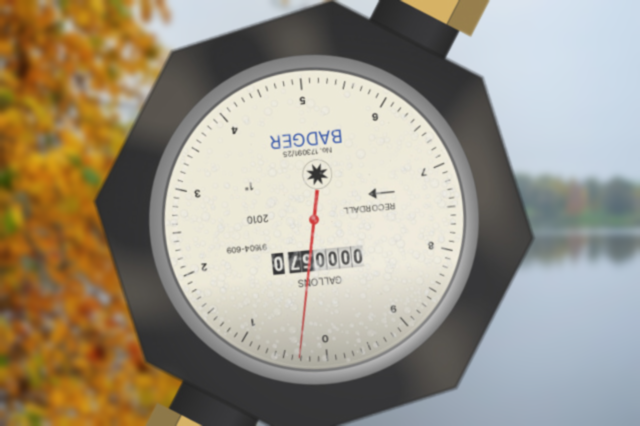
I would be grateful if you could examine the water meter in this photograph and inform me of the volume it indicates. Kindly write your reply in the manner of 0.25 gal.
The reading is 570.3 gal
